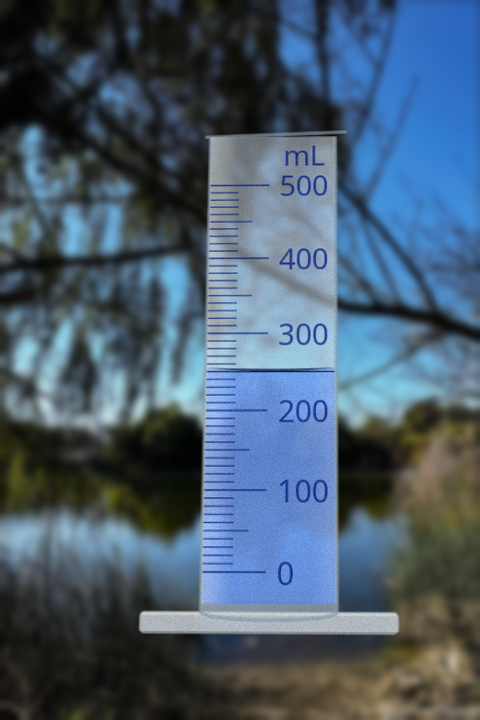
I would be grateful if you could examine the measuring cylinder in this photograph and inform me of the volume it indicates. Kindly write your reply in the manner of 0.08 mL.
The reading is 250 mL
